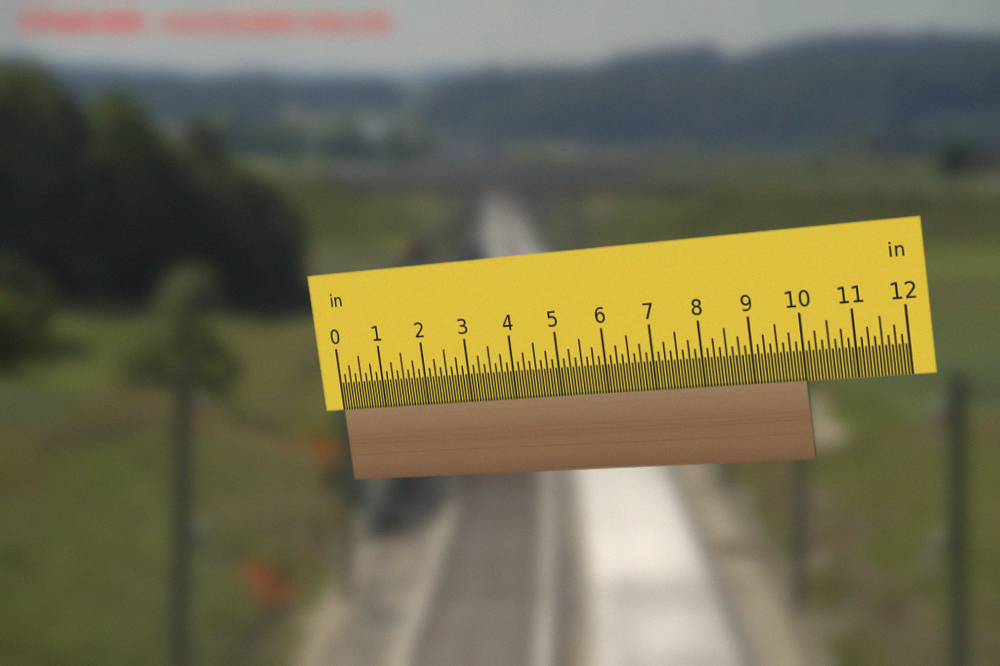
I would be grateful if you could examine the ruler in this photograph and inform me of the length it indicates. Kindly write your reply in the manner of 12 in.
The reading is 10 in
